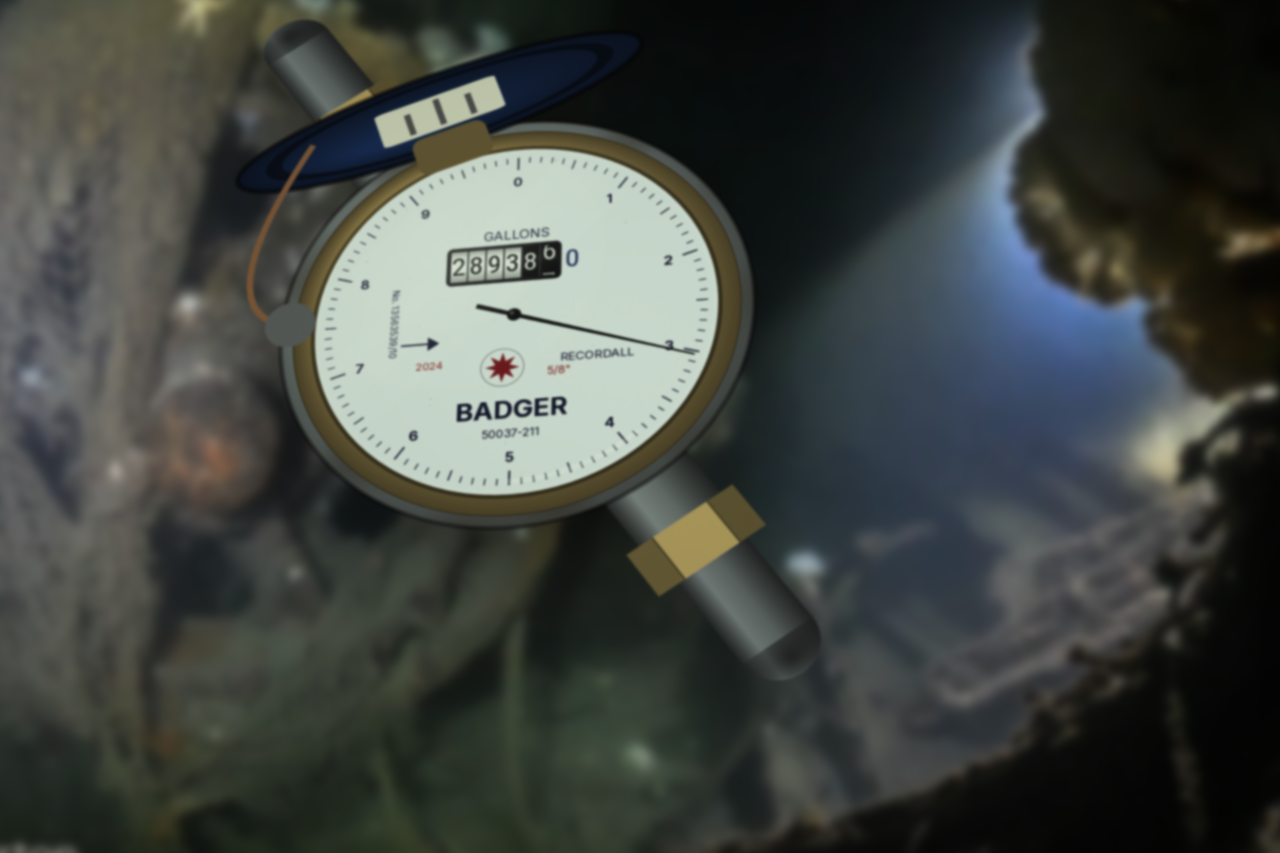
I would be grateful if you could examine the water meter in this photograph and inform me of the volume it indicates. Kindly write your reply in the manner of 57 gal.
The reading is 2893863.0 gal
